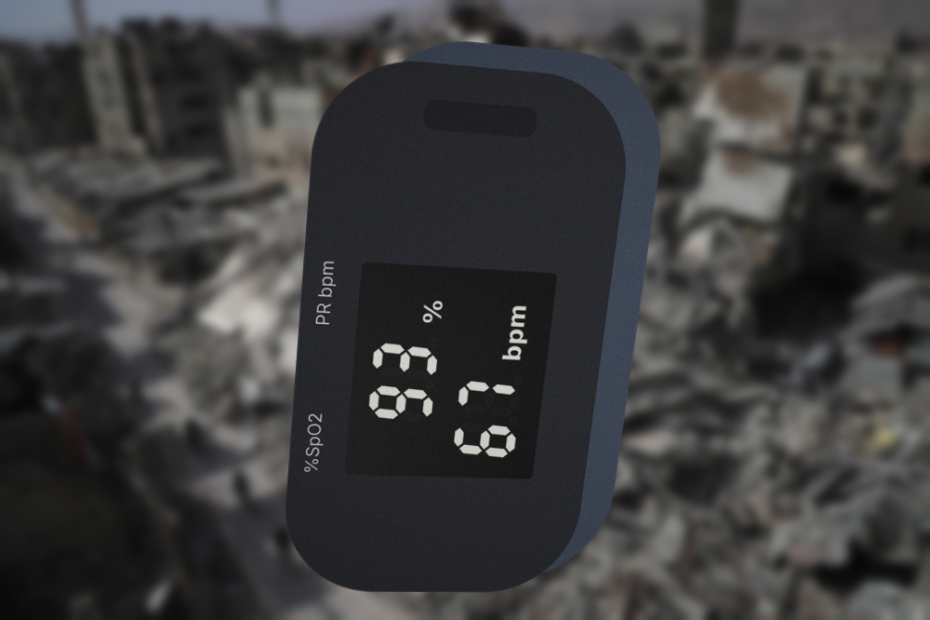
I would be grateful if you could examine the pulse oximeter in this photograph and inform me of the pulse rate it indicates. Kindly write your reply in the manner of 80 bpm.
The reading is 67 bpm
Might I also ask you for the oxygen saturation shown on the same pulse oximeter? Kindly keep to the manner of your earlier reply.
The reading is 93 %
